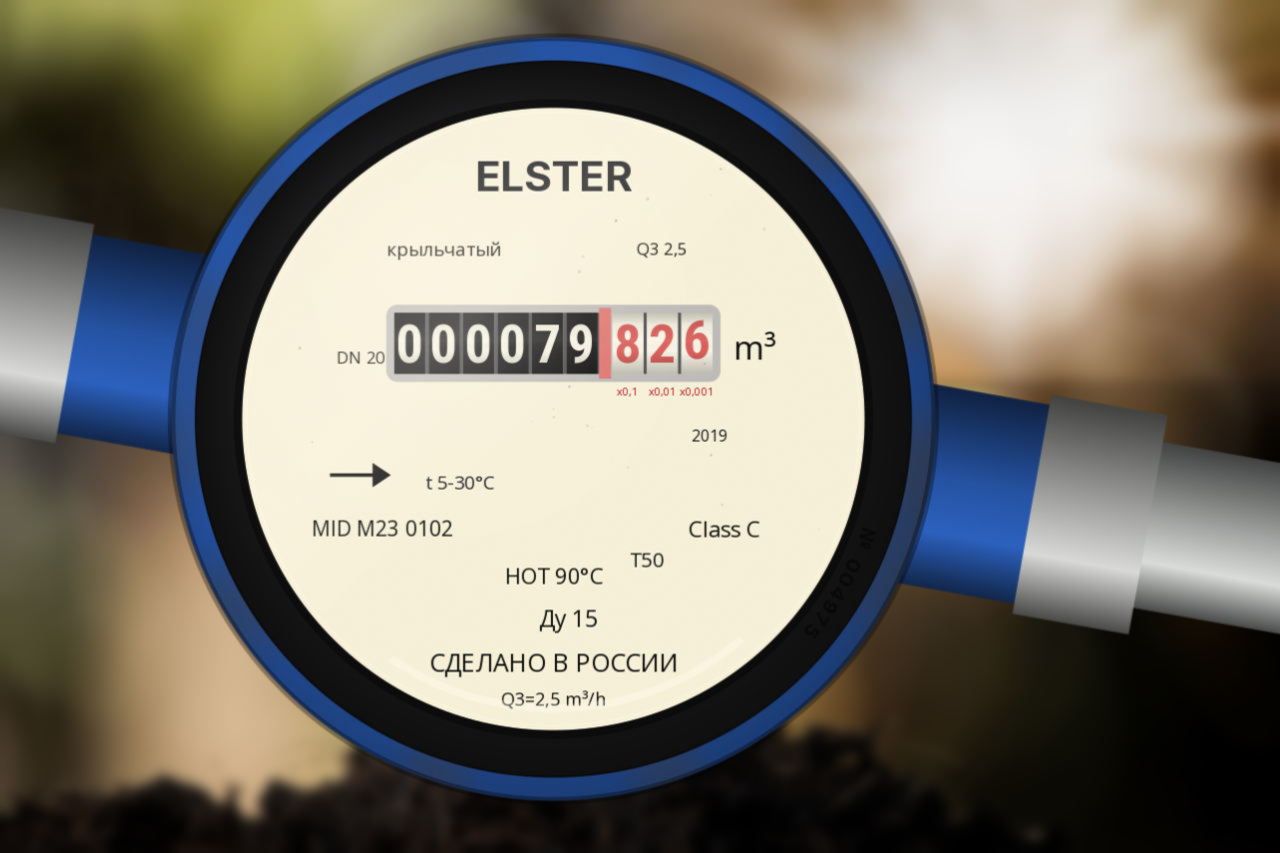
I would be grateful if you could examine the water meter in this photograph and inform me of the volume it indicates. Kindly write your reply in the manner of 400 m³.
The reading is 79.826 m³
